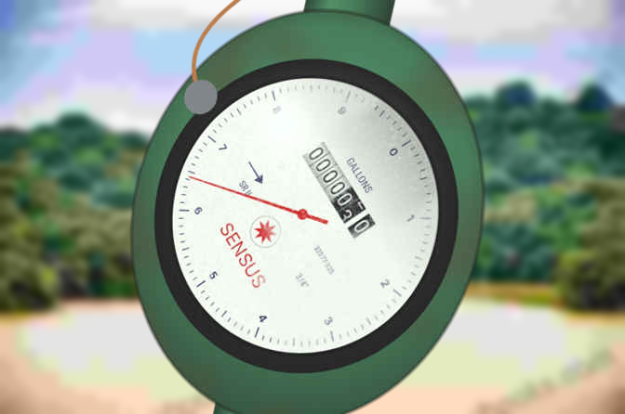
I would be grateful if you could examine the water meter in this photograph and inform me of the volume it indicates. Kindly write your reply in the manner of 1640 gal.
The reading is 26.4 gal
